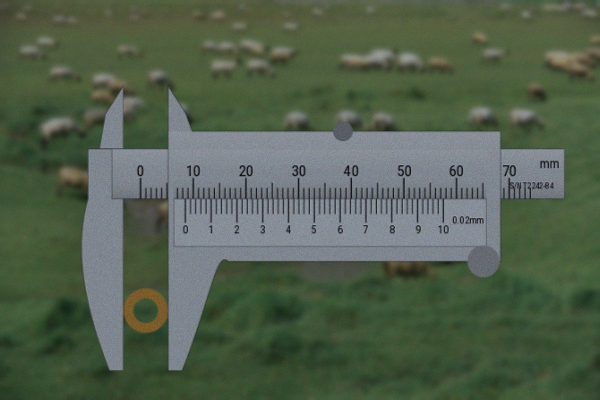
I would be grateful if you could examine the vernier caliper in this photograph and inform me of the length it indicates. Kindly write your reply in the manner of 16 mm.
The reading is 8.5 mm
